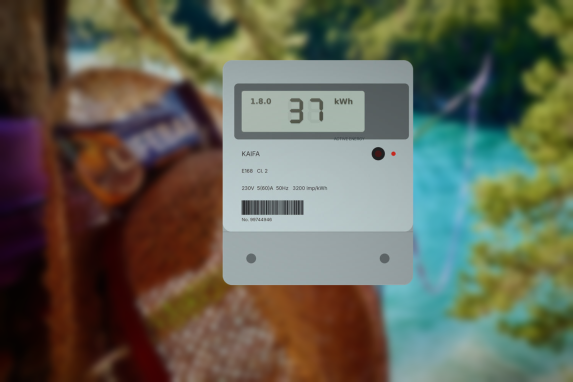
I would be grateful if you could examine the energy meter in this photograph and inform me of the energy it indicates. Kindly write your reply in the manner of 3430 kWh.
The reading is 37 kWh
